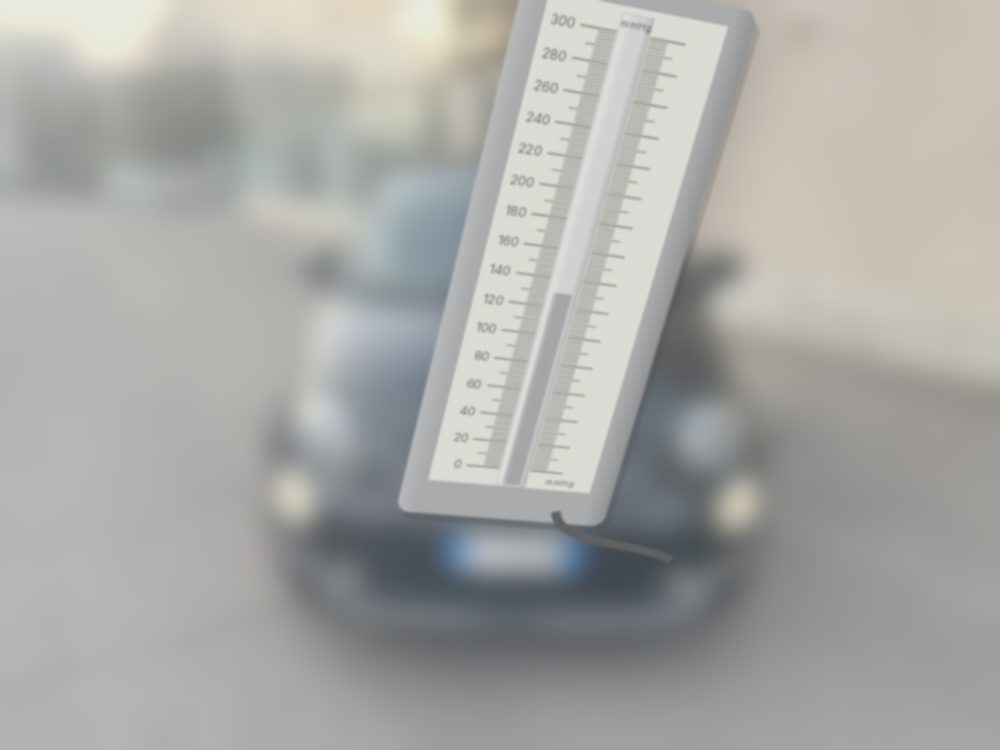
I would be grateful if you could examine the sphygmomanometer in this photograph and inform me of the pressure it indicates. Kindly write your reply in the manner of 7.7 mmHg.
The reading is 130 mmHg
